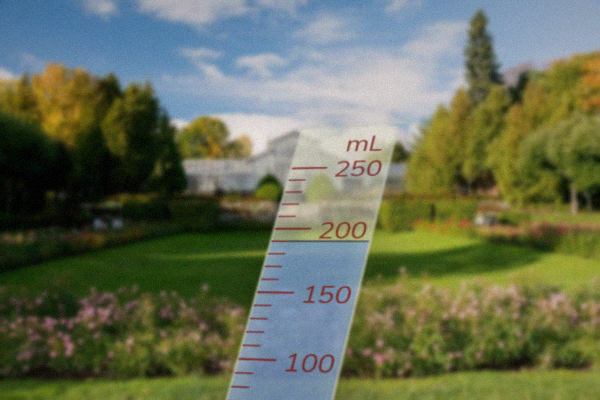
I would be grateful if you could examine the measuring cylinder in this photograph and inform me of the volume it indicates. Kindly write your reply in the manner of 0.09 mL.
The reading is 190 mL
